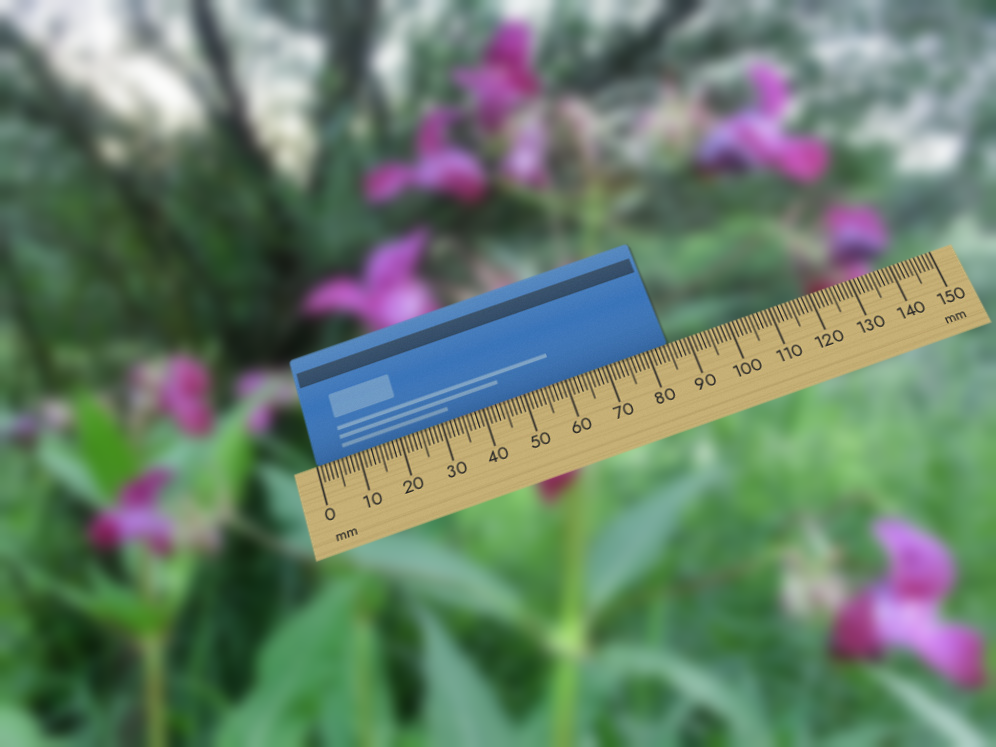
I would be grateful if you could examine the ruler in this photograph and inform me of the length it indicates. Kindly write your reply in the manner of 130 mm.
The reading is 85 mm
